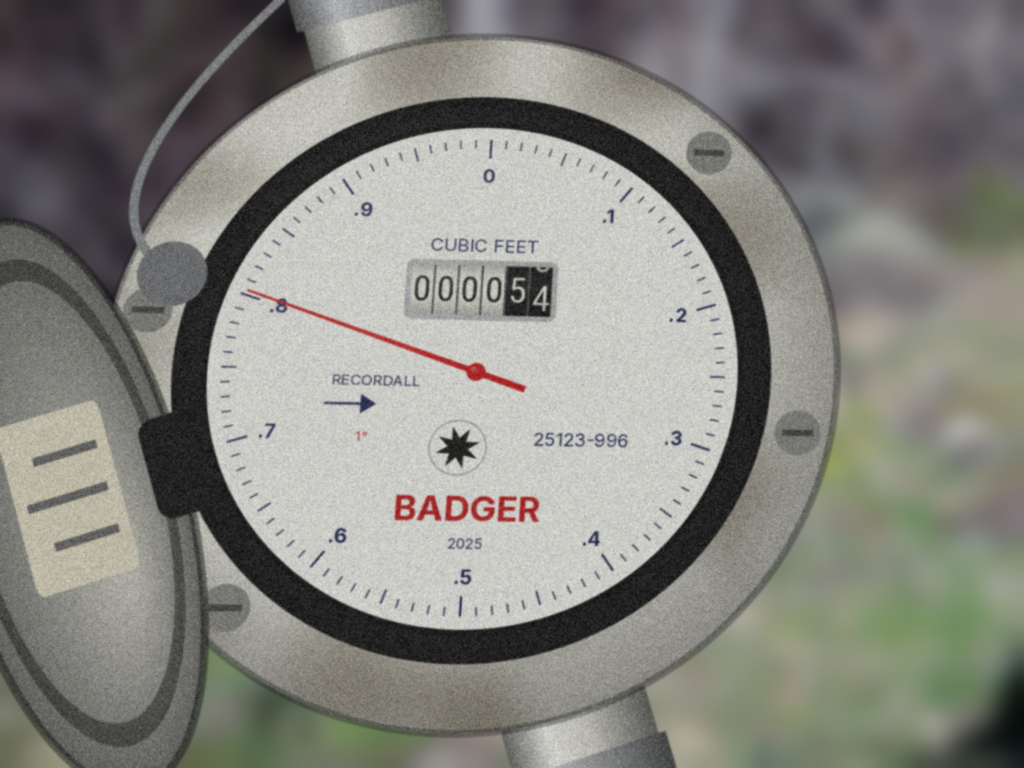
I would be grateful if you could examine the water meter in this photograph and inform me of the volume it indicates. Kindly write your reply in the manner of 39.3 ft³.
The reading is 53.80 ft³
